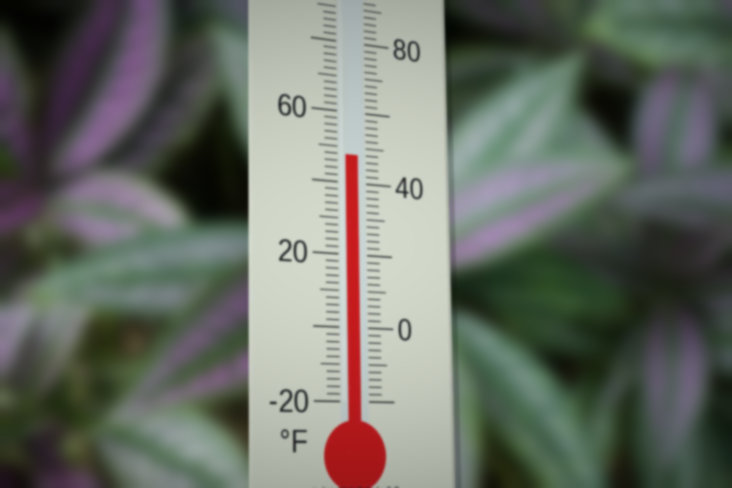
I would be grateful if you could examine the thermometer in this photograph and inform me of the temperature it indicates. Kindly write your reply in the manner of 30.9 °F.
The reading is 48 °F
